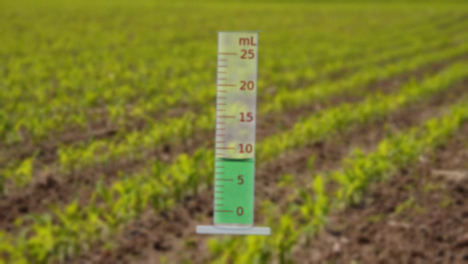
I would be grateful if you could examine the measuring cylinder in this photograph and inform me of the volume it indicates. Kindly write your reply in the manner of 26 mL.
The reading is 8 mL
